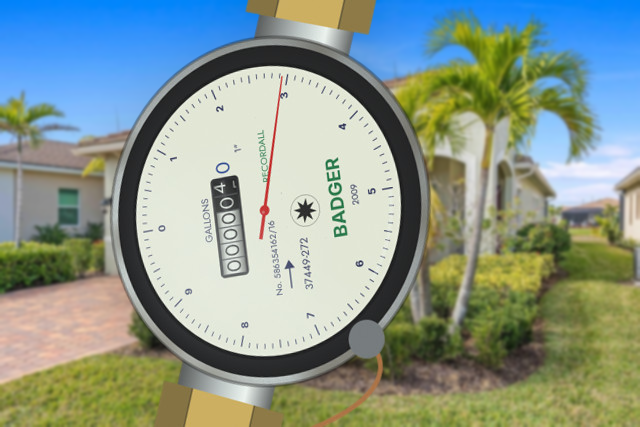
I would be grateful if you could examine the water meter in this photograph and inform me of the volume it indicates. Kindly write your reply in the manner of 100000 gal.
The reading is 42.9 gal
